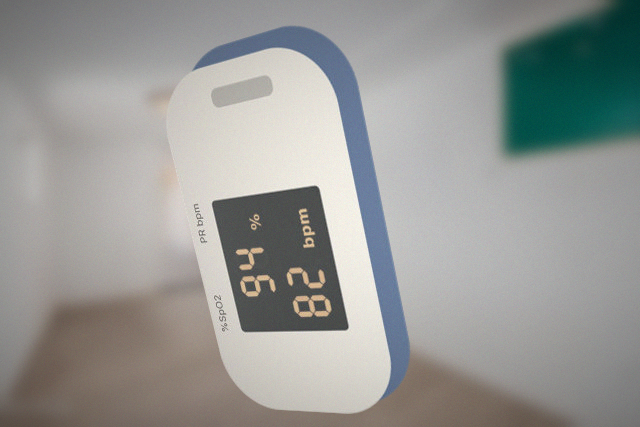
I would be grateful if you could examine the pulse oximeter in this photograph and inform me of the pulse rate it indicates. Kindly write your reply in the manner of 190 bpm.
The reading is 82 bpm
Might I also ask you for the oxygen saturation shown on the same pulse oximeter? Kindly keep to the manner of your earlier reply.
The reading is 94 %
